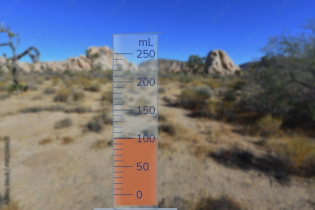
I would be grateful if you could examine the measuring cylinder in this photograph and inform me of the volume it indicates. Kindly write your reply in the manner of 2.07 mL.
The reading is 100 mL
